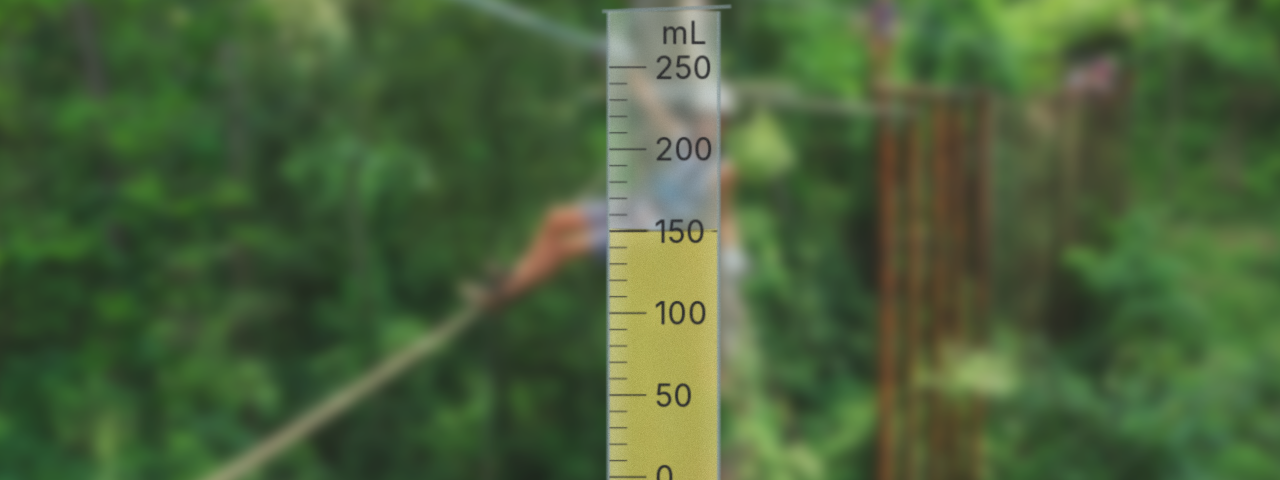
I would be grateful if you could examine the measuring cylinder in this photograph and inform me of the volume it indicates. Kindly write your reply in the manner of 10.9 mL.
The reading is 150 mL
